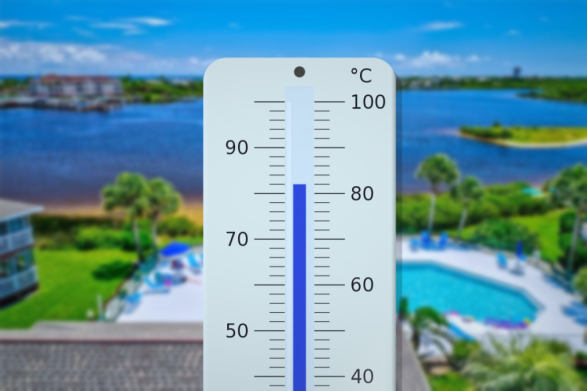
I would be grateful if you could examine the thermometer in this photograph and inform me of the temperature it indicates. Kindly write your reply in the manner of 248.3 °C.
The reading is 82 °C
